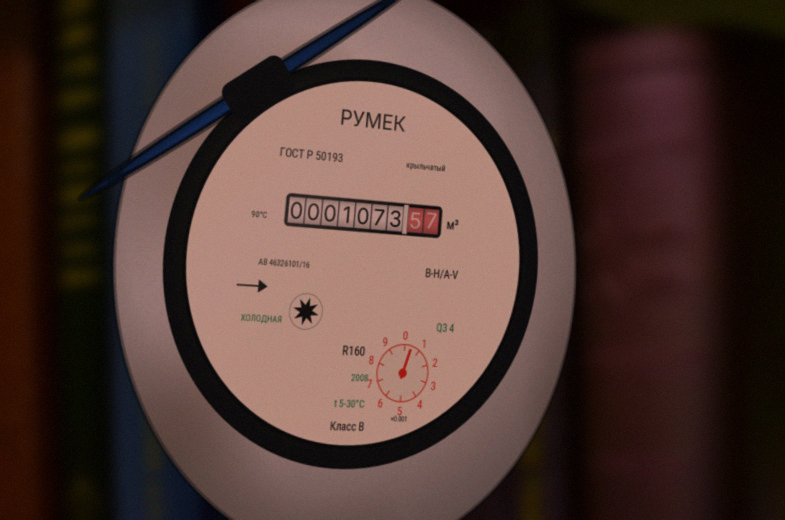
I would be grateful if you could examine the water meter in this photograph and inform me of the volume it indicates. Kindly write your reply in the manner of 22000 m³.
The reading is 1073.570 m³
